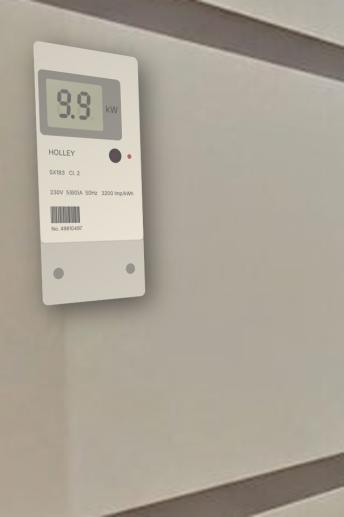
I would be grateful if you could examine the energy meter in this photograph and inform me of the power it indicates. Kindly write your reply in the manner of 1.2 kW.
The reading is 9.9 kW
